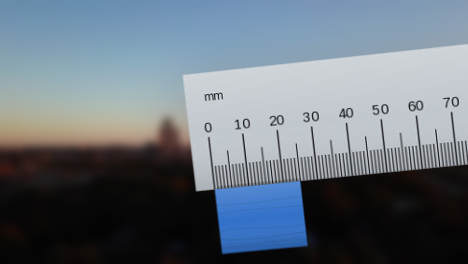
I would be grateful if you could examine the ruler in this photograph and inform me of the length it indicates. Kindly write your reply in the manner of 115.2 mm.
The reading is 25 mm
